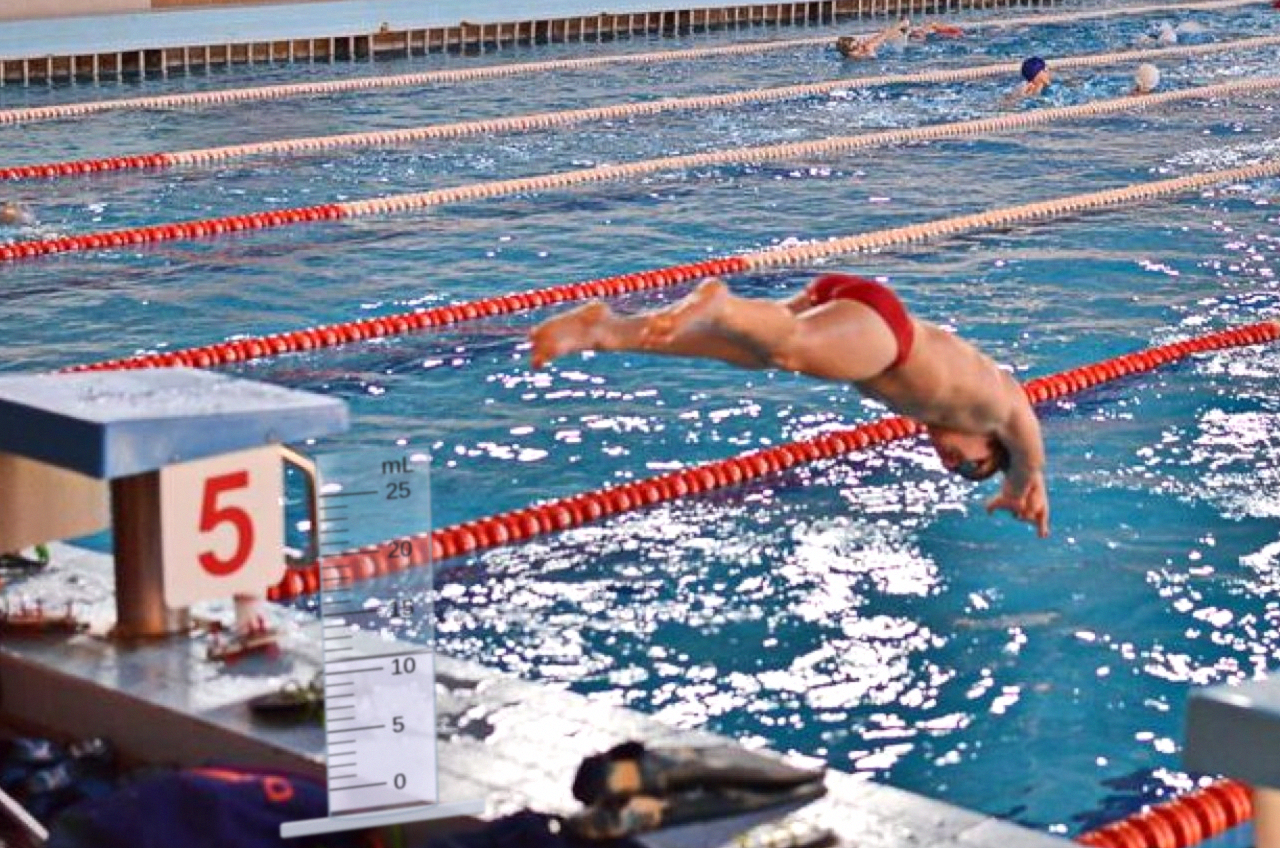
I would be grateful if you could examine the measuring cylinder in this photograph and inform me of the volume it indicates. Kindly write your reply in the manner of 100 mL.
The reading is 11 mL
